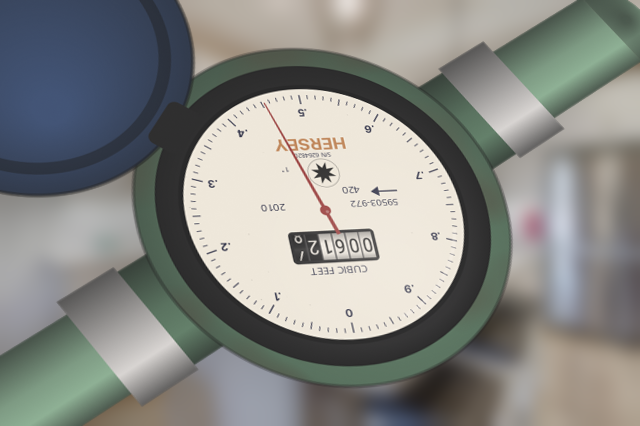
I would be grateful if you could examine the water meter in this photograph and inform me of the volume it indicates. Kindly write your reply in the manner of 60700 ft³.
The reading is 6127.45 ft³
